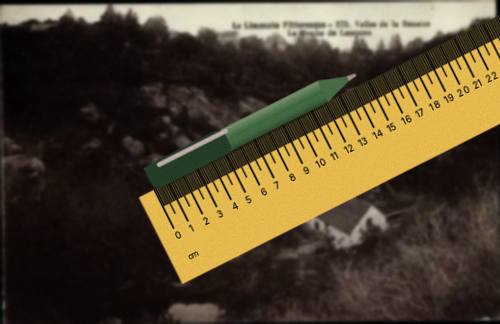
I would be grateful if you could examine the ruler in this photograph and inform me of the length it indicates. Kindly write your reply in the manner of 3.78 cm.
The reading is 14.5 cm
